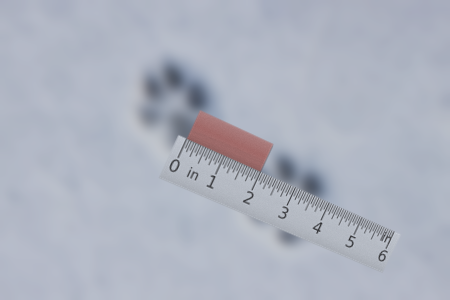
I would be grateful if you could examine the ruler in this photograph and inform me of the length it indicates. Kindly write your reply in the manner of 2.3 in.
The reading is 2 in
